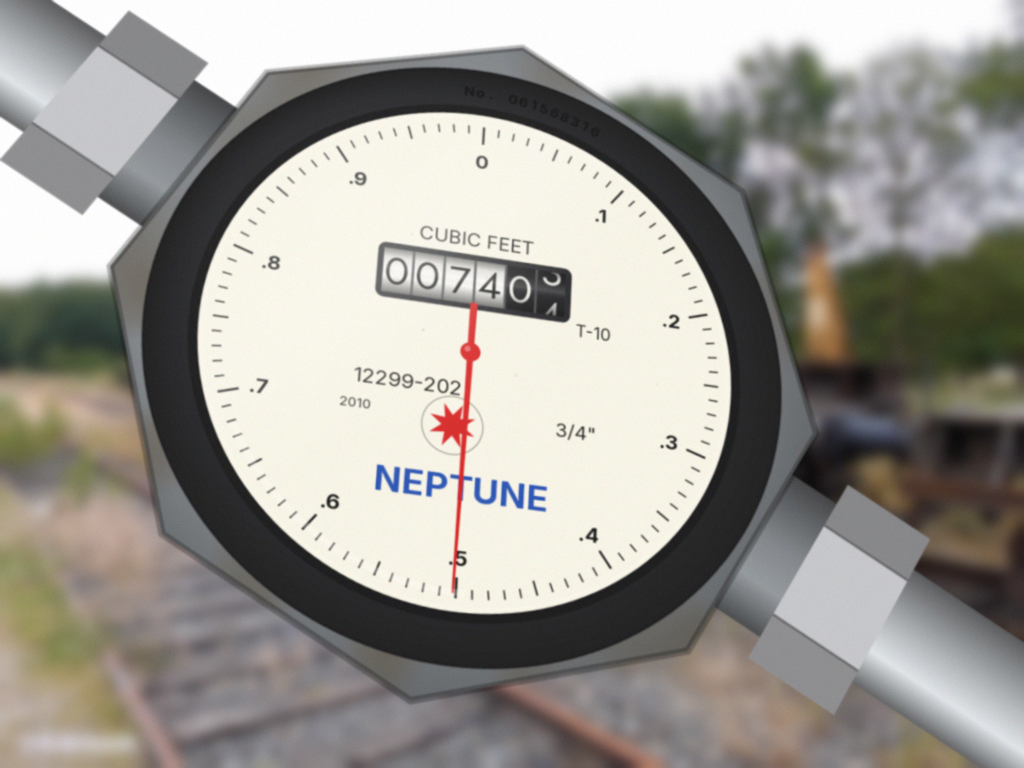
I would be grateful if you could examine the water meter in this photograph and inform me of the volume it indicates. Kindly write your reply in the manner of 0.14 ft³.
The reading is 7403.50 ft³
